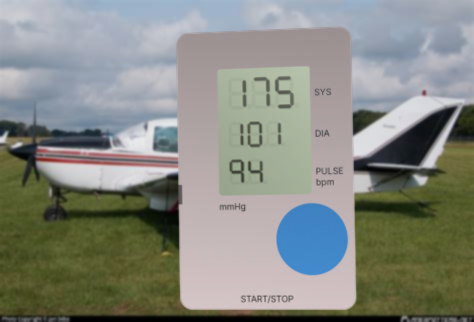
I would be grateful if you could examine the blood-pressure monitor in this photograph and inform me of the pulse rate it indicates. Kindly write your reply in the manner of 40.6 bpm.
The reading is 94 bpm
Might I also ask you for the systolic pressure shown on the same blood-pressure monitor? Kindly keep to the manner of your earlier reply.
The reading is 175 mmHg
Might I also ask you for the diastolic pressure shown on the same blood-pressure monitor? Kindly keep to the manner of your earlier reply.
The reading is 101 mmHg
